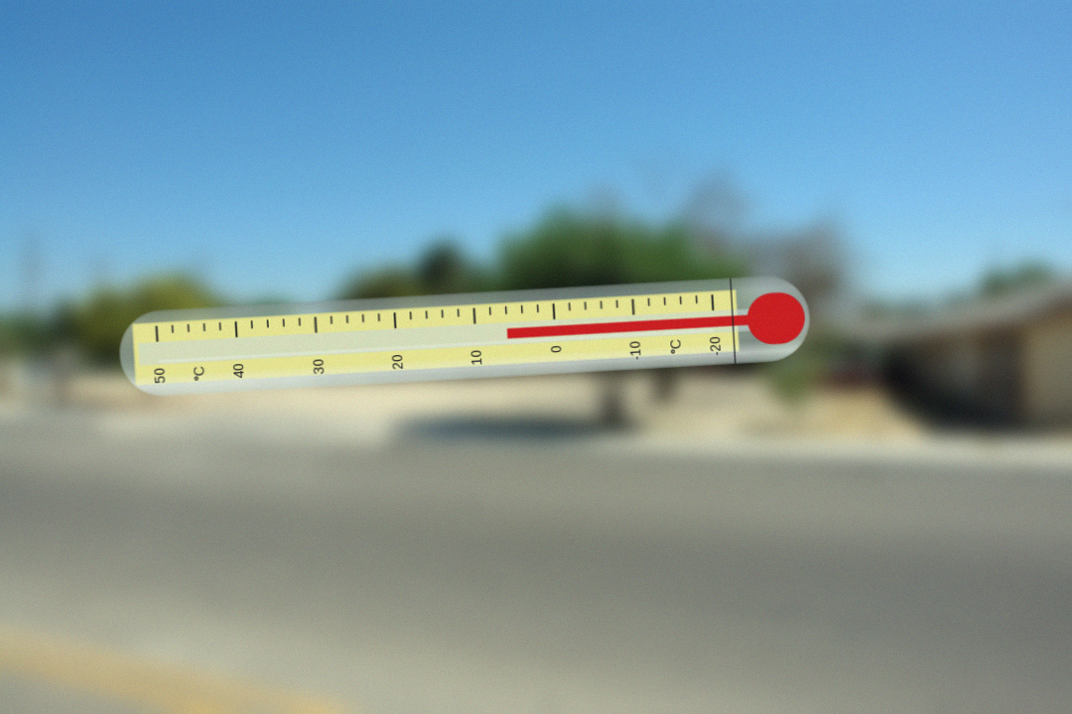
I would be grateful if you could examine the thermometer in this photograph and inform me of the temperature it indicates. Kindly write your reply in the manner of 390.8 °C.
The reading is 6 °C
